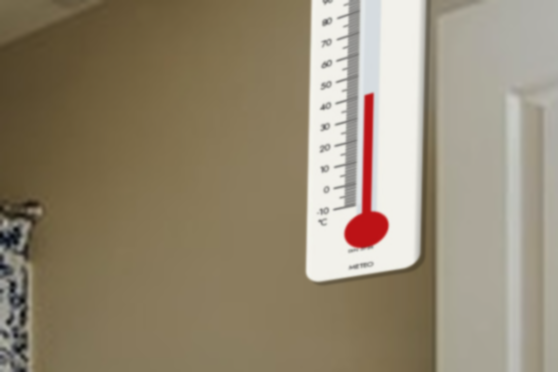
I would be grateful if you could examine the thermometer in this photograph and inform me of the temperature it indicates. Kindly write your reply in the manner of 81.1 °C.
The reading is 40 °C
